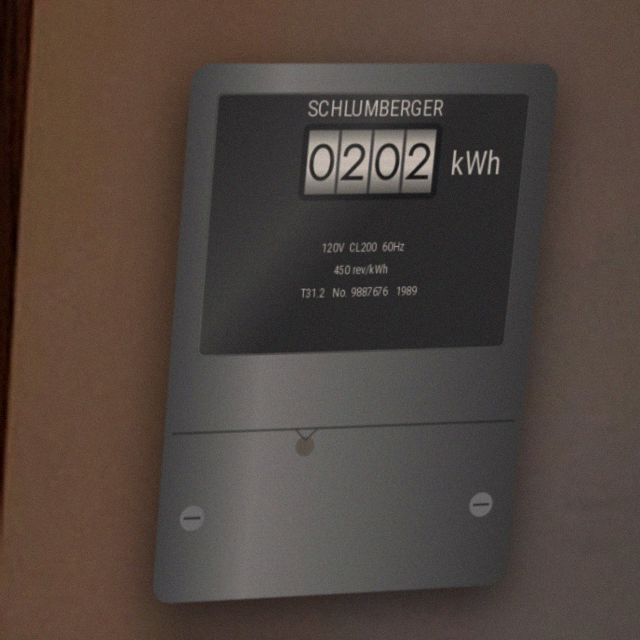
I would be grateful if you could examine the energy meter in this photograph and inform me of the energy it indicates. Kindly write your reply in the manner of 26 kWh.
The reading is 202 kWh
